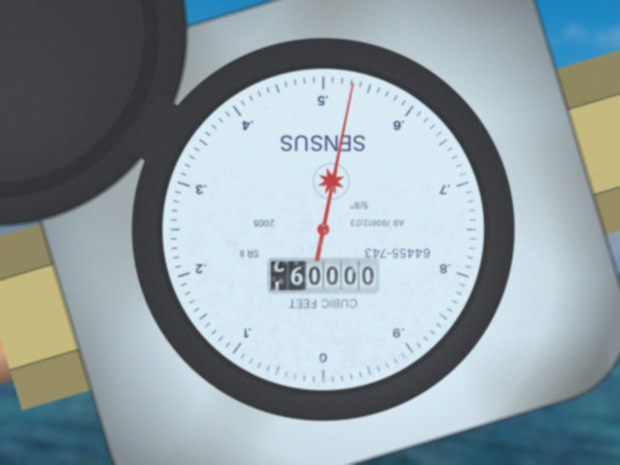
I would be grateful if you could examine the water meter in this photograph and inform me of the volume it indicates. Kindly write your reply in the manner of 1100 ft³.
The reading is 91.53 ft³
